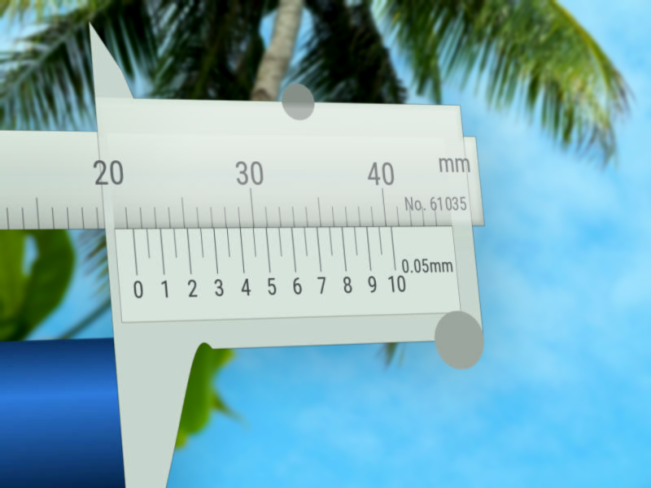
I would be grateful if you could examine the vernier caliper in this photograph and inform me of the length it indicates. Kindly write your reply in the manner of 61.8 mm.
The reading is 21.4 mm
